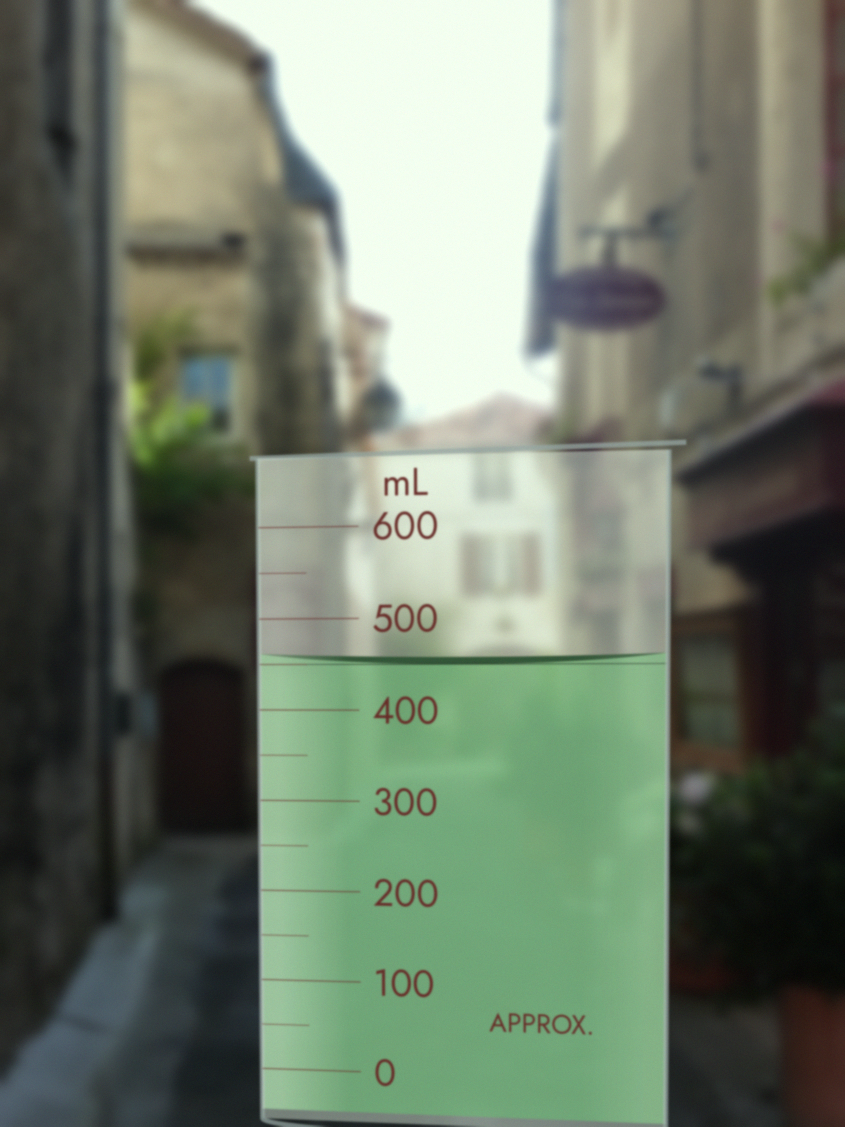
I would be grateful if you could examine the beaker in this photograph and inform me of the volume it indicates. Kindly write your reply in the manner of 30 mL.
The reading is 450 mL
